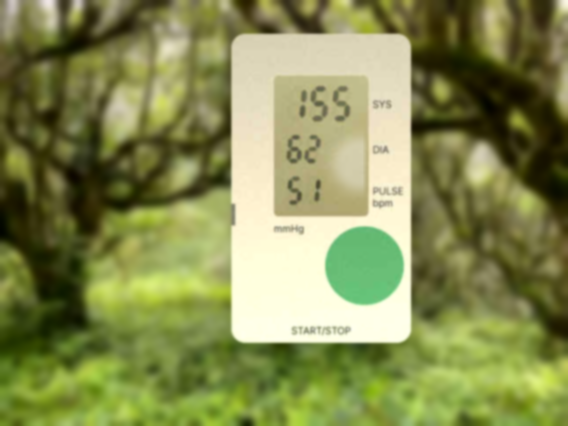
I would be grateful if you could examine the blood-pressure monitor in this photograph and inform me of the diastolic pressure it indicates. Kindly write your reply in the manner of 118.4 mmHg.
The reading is 62 mmHg
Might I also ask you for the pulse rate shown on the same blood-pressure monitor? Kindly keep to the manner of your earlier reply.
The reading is 51 bpm
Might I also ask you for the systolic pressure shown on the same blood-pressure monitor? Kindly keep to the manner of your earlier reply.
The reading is 155 mmHg
